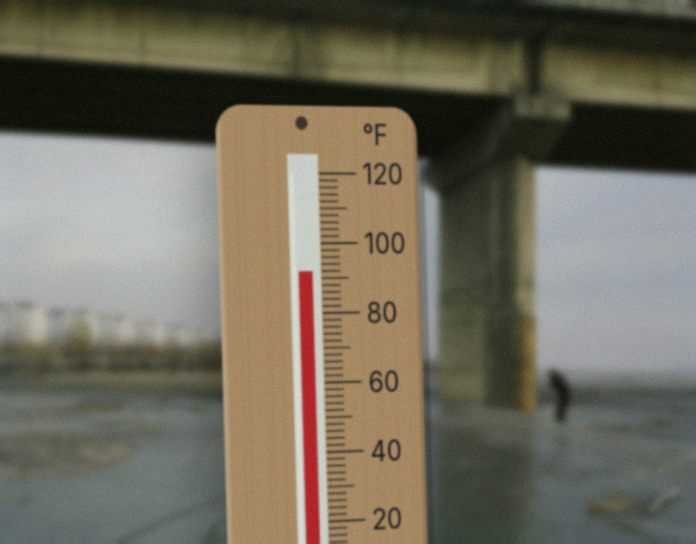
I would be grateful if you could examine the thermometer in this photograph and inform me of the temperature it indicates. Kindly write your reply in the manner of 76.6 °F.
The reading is 92 °F
